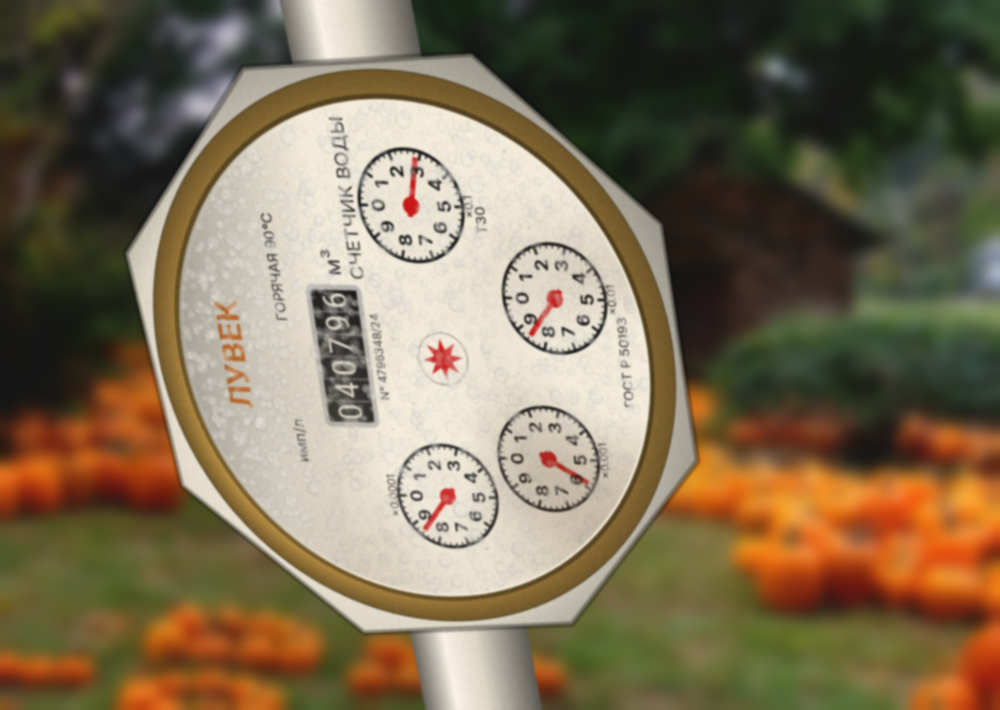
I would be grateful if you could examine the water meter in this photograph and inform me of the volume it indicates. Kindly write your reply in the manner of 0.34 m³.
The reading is 40796.2858 m³
